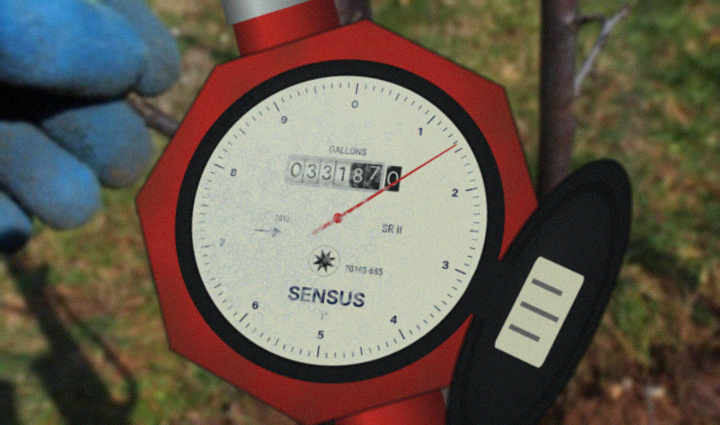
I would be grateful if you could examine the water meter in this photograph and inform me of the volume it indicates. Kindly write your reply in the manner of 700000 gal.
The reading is 331871.4 gal
